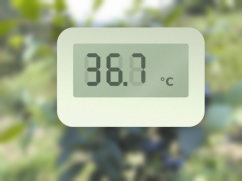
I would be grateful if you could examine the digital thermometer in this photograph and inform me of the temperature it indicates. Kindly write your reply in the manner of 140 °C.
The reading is 36.7 °C
